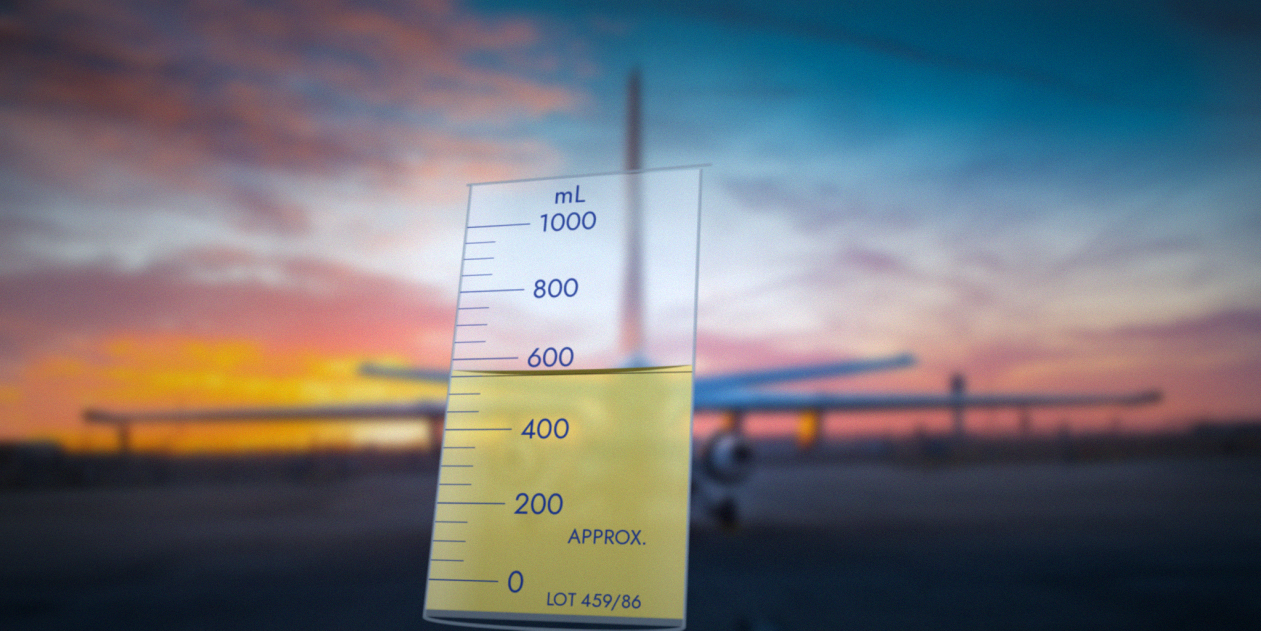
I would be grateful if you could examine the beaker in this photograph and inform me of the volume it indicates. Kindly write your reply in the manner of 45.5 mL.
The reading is 550 mL
